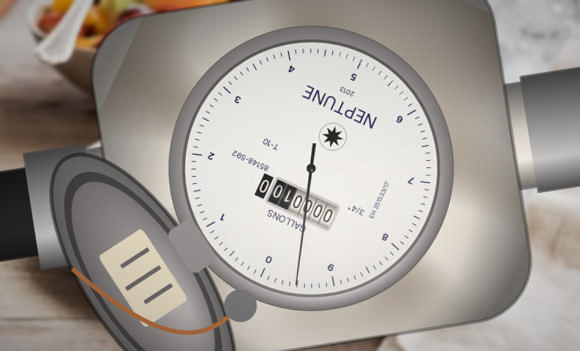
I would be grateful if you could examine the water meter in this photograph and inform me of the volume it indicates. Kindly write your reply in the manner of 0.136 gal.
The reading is 99.5 gal
